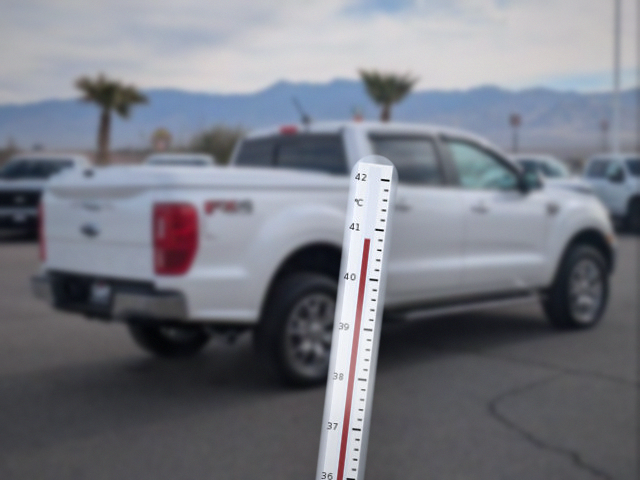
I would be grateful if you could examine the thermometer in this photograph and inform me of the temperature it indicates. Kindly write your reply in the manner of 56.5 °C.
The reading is 40.8 °C
